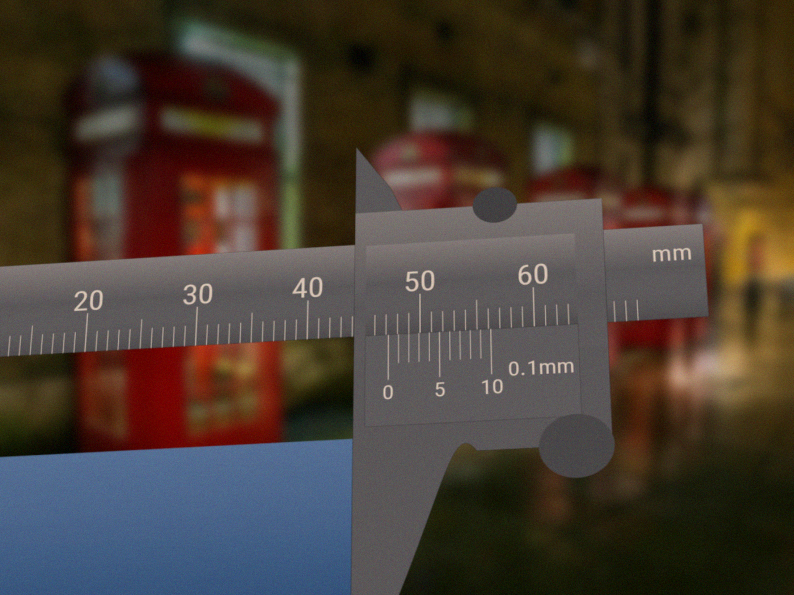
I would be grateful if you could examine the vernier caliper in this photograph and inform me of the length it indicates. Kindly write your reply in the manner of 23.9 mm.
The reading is 47.2 mm
